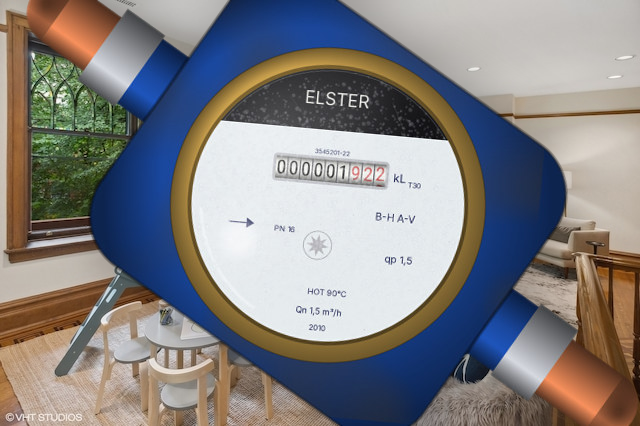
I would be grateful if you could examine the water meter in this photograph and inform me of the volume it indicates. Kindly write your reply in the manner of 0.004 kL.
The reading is 1.922 kL
